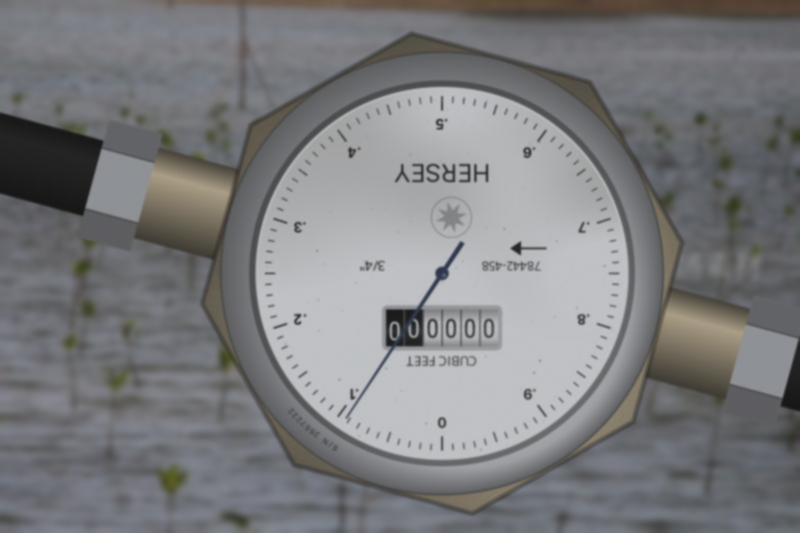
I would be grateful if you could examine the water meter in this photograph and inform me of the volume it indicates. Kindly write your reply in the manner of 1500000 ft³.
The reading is 0.09 ft³
